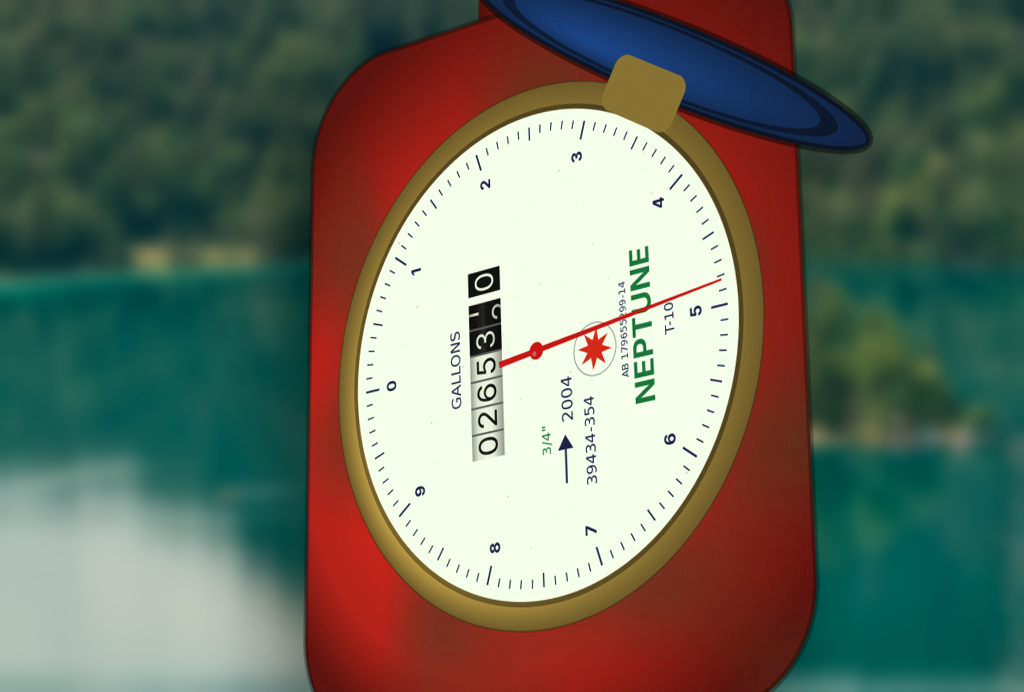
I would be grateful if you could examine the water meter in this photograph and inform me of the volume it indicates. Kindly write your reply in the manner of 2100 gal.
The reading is 265314.8 gal
